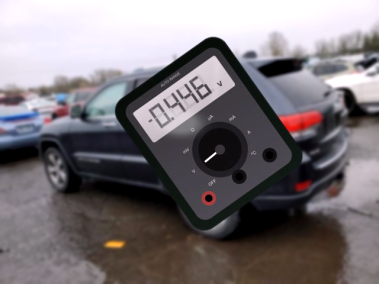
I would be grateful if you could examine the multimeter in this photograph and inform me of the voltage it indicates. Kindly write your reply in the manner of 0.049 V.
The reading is -0.446 V
